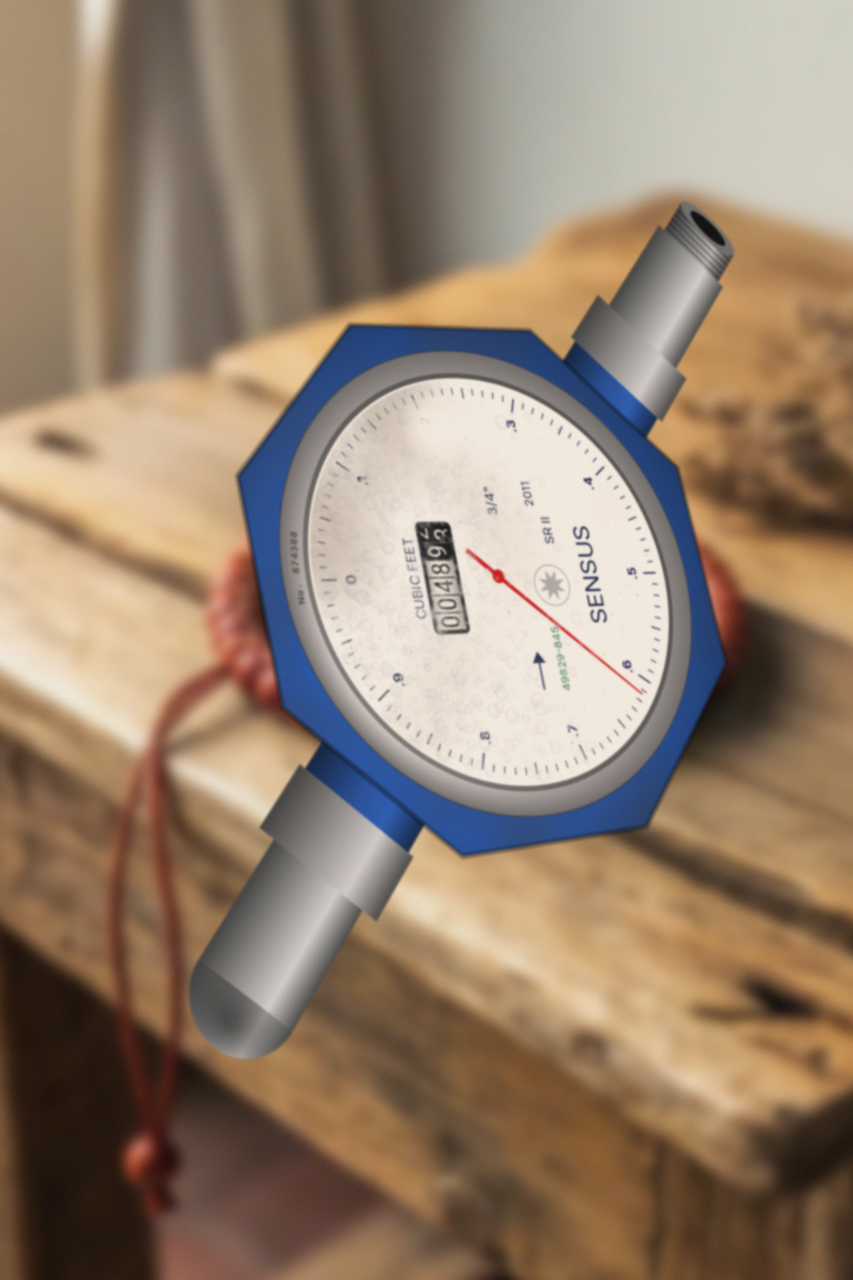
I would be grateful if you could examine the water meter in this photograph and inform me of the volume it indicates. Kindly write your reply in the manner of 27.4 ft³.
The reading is 4892.61 ft³
